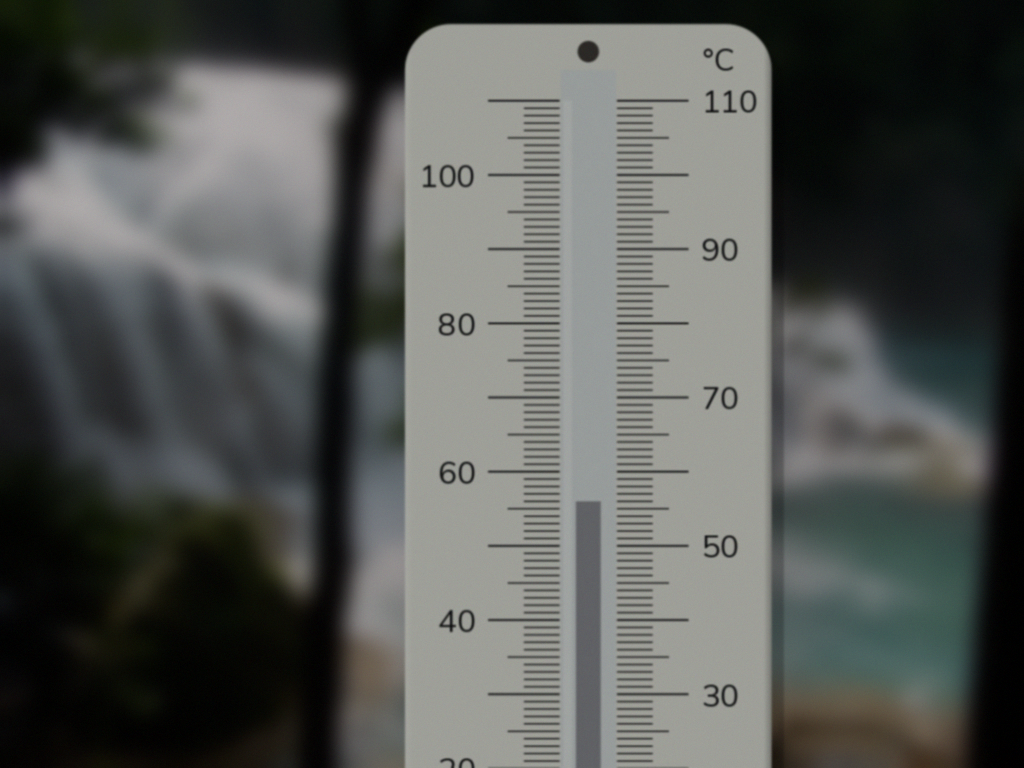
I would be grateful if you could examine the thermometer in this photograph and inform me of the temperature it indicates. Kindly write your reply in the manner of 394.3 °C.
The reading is 56 °C
